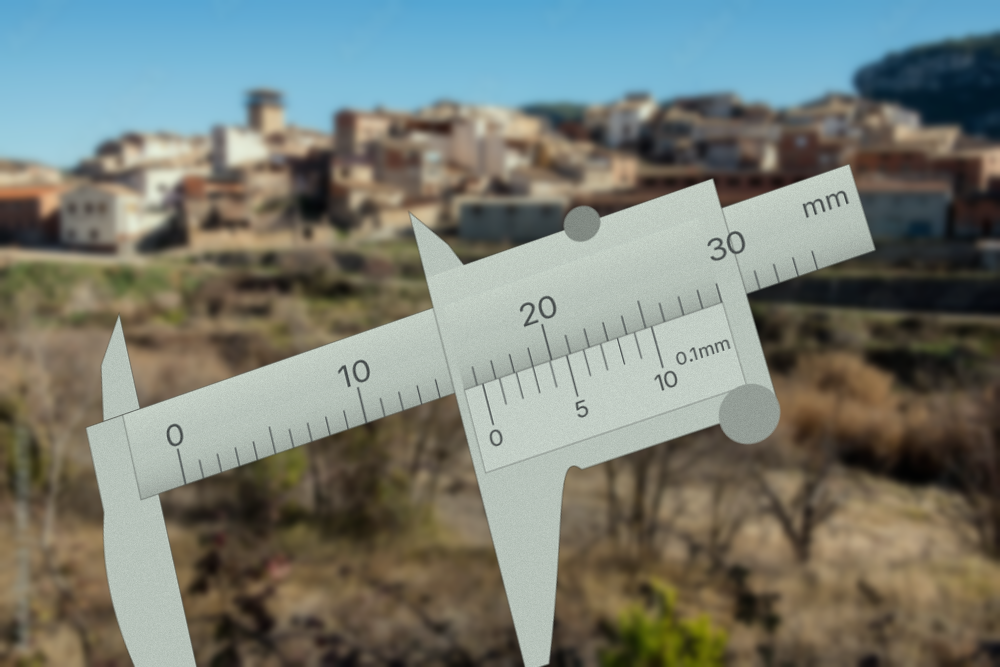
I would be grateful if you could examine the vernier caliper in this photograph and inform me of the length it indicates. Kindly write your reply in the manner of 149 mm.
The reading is 16.3 mm
